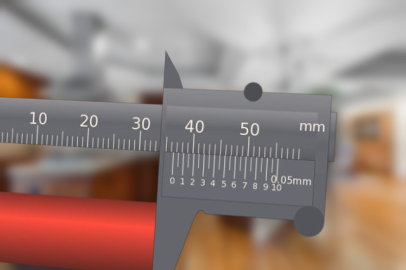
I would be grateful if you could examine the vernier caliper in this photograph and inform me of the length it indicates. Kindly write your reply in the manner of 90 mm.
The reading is 36.4 mm
